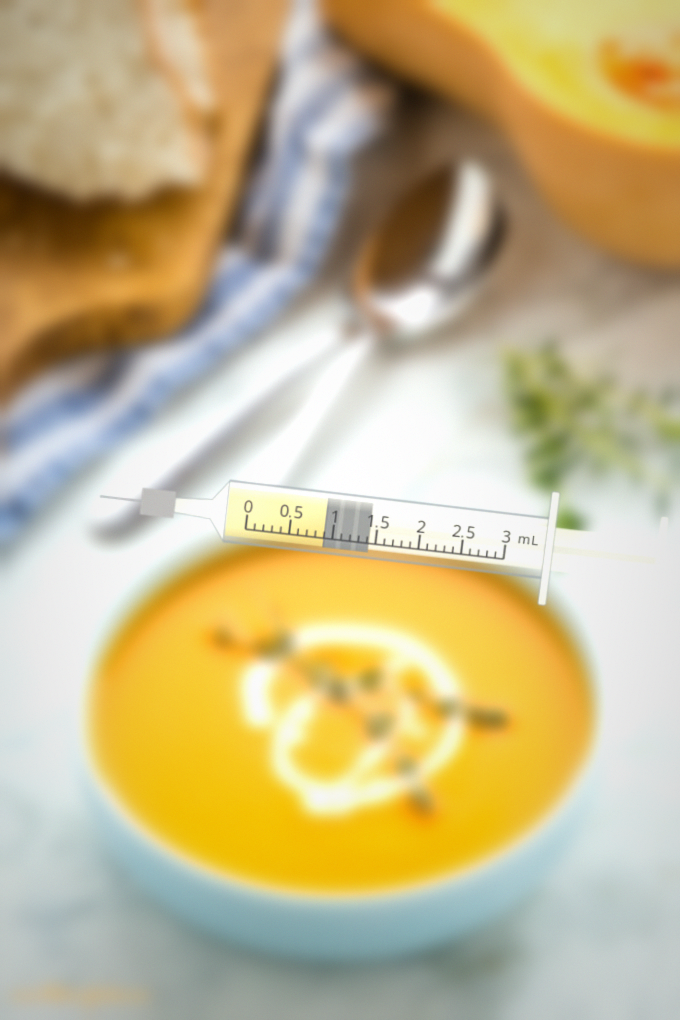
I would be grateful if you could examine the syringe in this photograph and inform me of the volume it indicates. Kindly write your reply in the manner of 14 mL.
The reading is 0.9 mL
